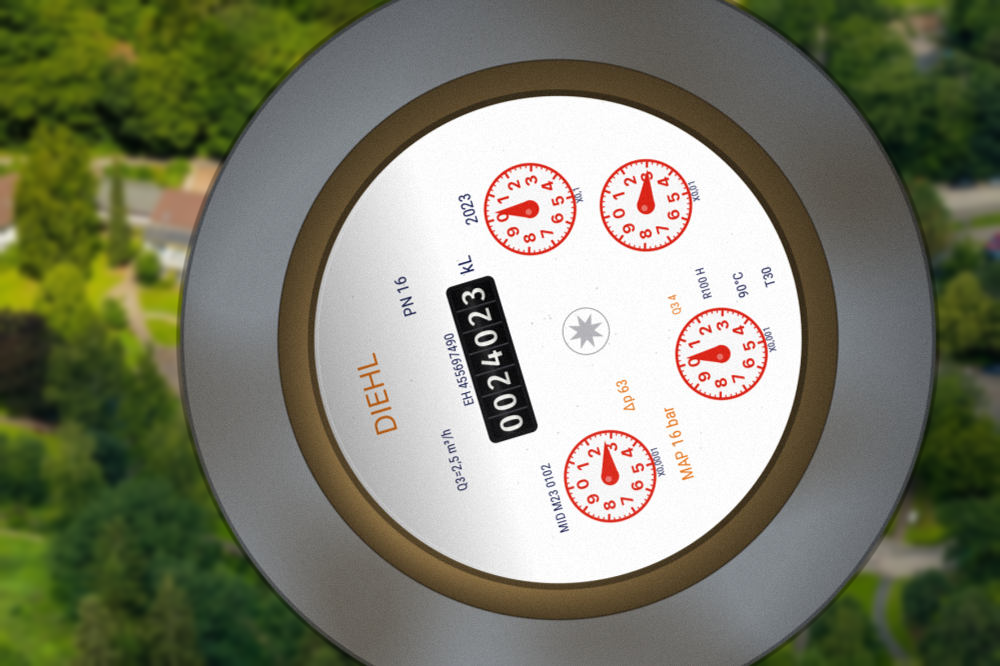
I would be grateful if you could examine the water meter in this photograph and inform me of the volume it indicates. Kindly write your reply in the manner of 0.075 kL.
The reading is 24023.0302 kL
